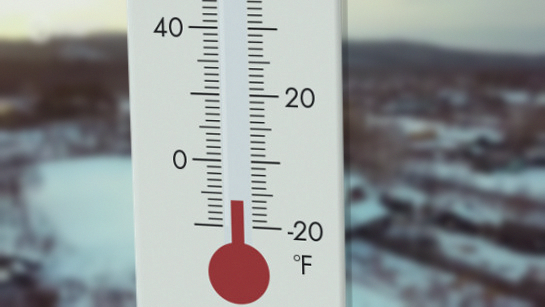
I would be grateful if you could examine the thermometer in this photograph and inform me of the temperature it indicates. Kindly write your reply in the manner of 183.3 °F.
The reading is -12 °F
